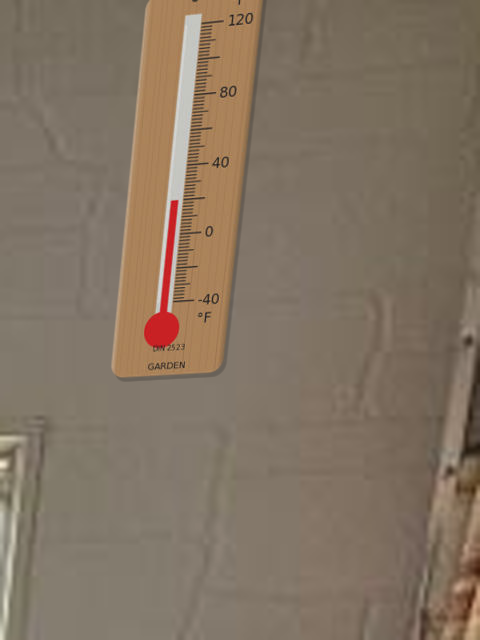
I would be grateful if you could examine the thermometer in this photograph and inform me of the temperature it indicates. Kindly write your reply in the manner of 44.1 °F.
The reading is 20 °F
